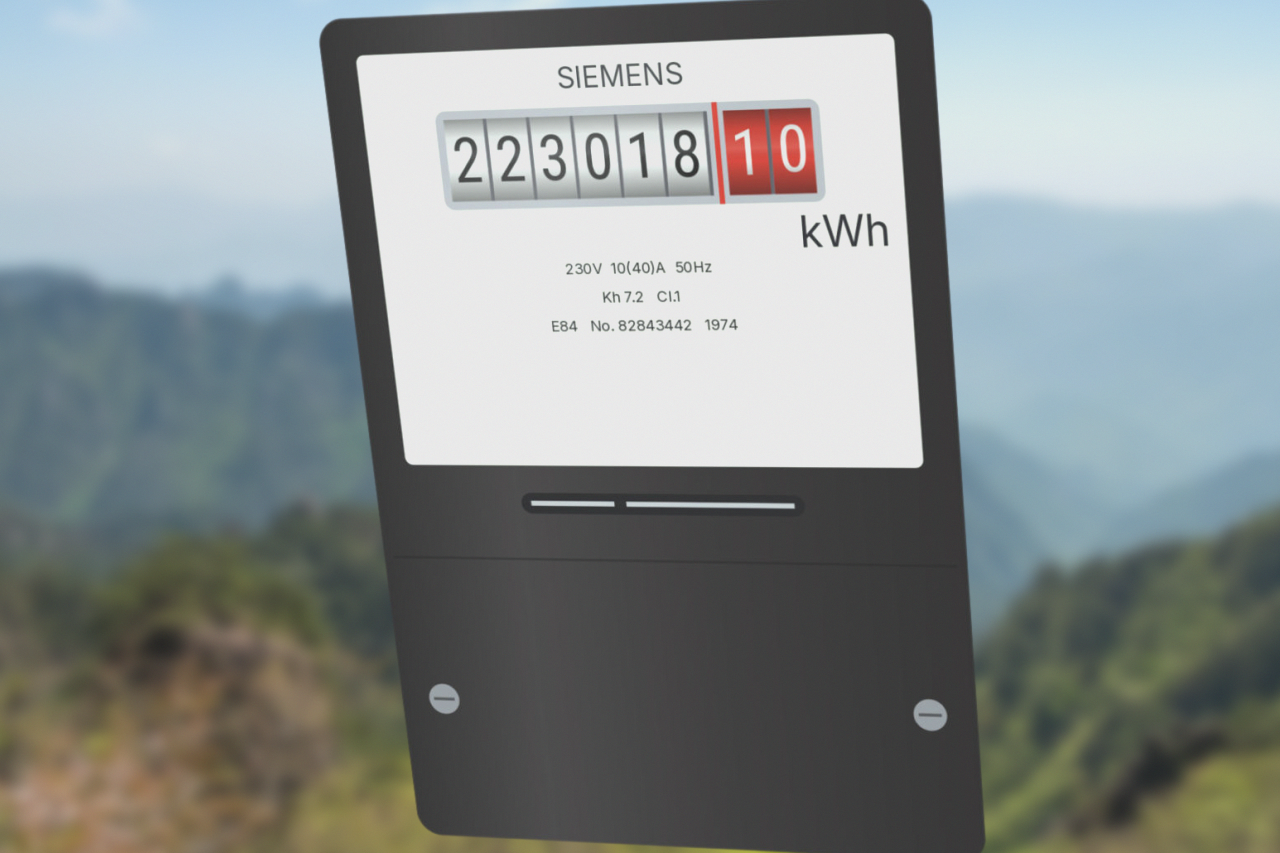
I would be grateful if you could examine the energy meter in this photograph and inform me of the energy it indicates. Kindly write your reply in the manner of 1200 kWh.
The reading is 223018.10 kWh
